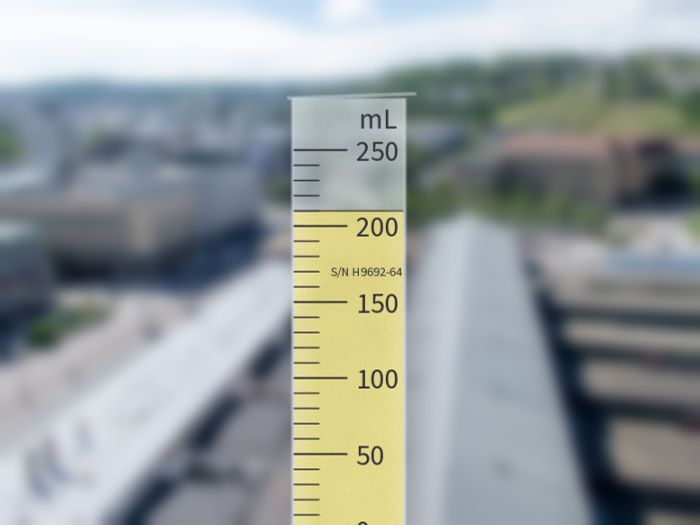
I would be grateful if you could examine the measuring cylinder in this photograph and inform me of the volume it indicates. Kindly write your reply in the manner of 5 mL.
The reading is 210 mL
